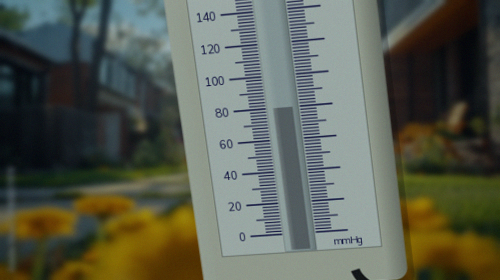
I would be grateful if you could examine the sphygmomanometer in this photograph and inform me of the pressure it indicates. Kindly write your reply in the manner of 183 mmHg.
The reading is 80 mmHg
